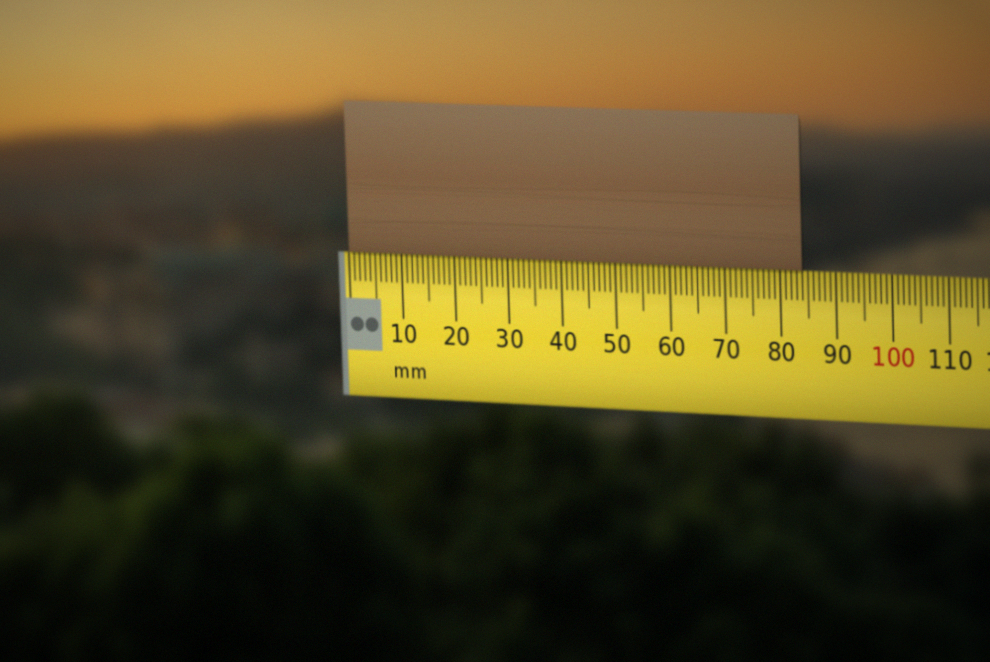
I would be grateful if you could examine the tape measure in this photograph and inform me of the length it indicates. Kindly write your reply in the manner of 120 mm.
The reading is 84 mm
